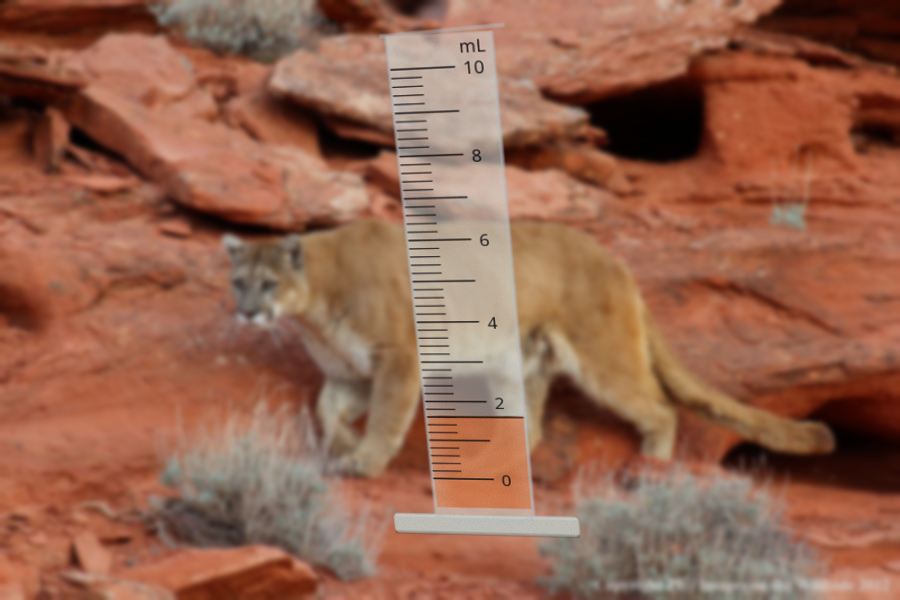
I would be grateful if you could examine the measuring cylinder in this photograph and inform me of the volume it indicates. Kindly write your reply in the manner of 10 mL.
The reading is 1.6 mL
